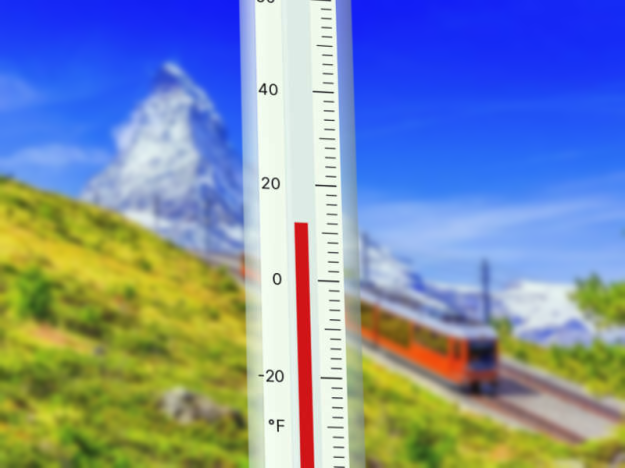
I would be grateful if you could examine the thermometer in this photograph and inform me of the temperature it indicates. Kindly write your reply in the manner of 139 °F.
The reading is 12 °F
